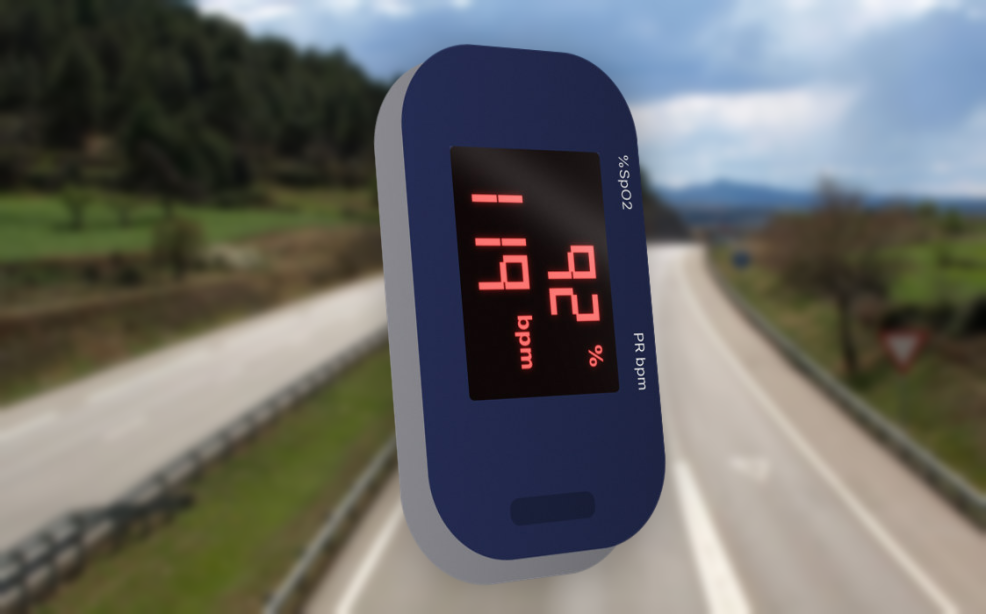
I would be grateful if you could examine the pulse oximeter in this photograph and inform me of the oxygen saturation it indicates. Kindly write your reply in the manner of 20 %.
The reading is 92 %
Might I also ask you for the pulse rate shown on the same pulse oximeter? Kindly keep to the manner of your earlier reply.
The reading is 119 bpm
